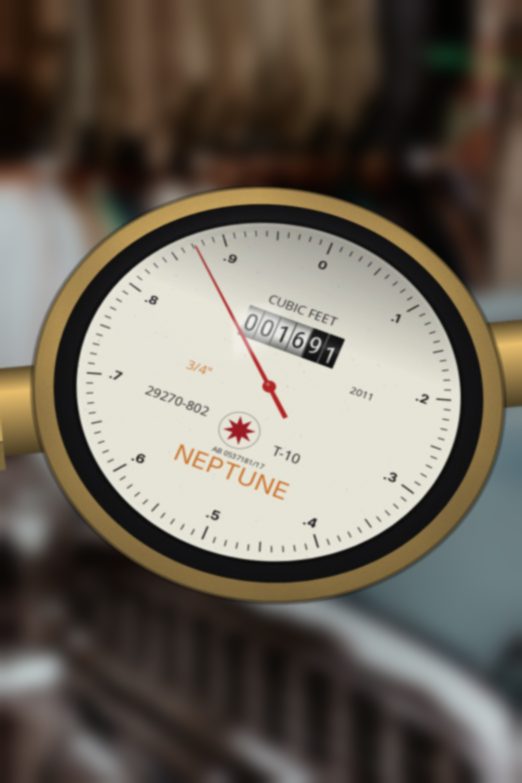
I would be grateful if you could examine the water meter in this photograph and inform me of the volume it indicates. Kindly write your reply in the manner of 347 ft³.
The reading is 1690.87 ft³
